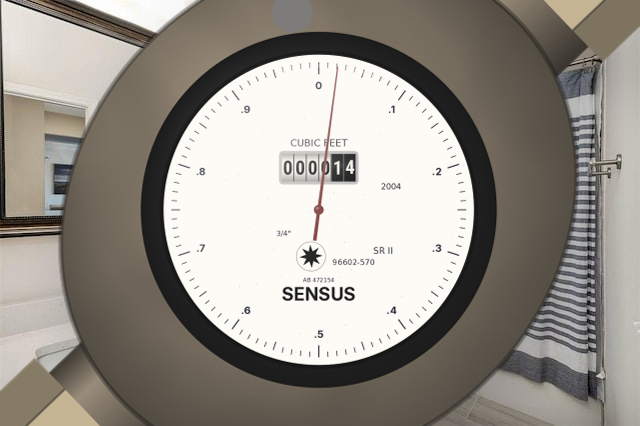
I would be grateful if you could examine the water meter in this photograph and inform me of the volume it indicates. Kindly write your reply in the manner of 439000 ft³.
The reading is 14.02 ft³
